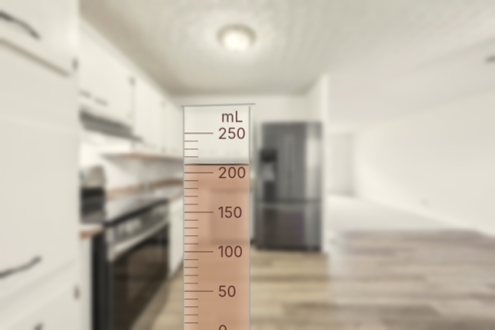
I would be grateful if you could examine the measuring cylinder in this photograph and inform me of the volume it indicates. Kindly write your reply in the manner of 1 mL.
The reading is 210 mL
